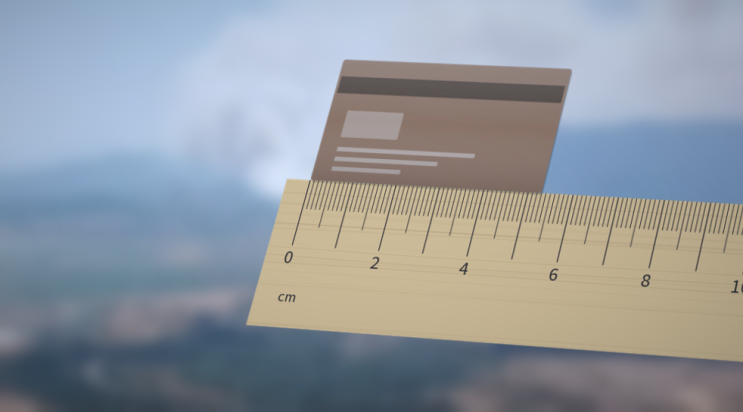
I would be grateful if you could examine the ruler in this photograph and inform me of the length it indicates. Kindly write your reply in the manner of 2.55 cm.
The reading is 5.3 cm
